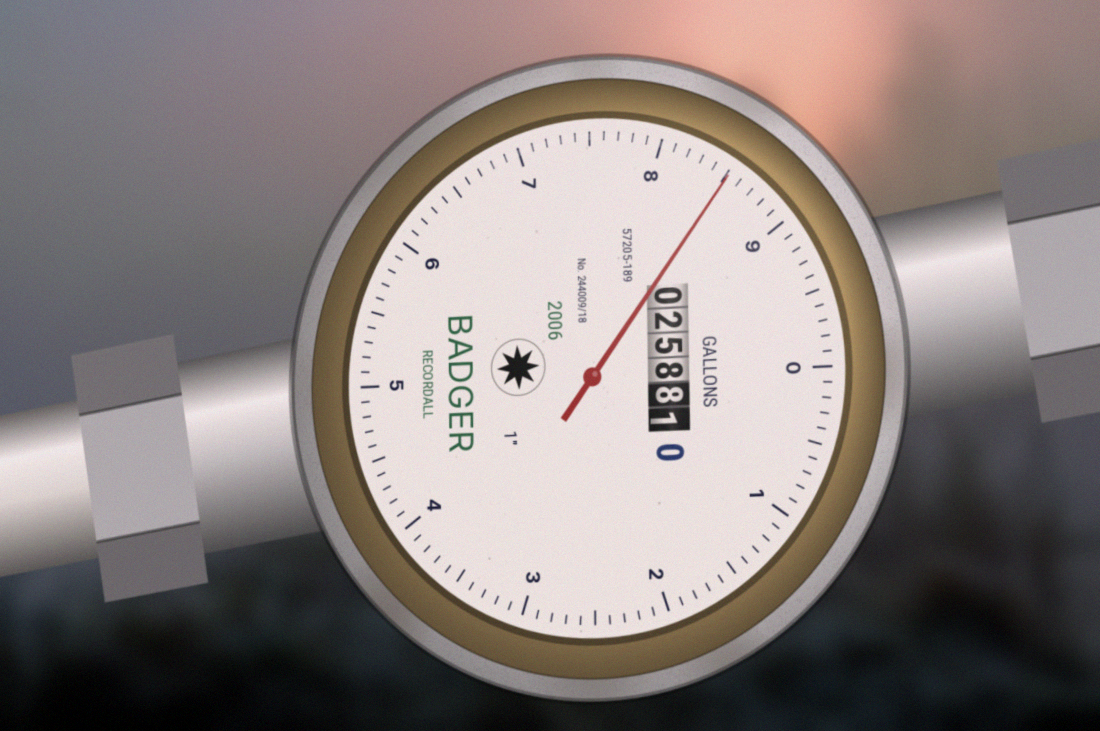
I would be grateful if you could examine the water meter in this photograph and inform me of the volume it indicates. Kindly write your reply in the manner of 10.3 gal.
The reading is 258808.5 gal
